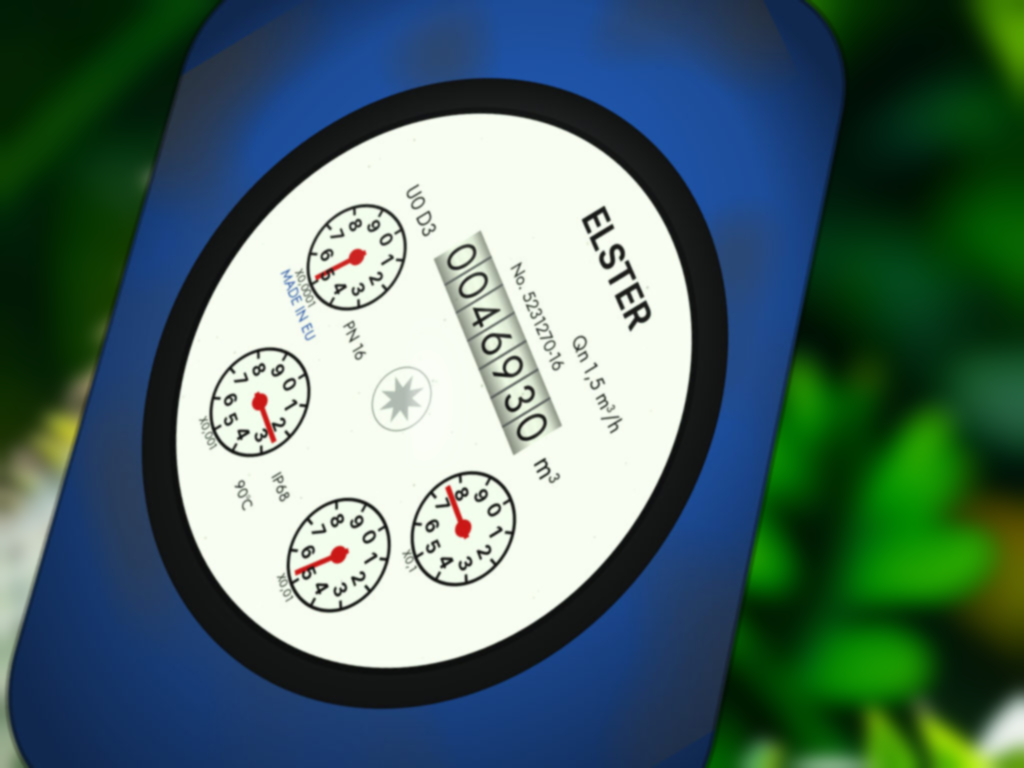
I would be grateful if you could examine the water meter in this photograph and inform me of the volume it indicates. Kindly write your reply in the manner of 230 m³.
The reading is 46930.7525 m³
